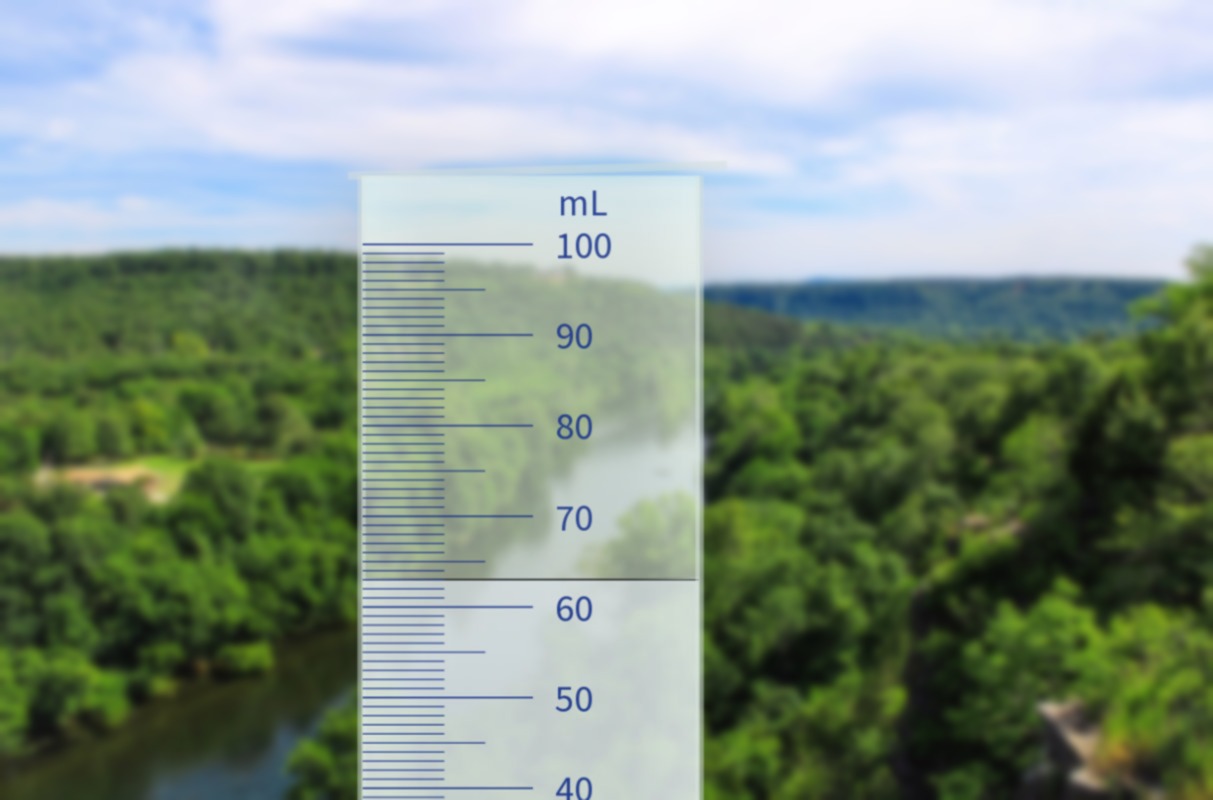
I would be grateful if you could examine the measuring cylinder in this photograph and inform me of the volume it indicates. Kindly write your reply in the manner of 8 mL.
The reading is 63 mL
